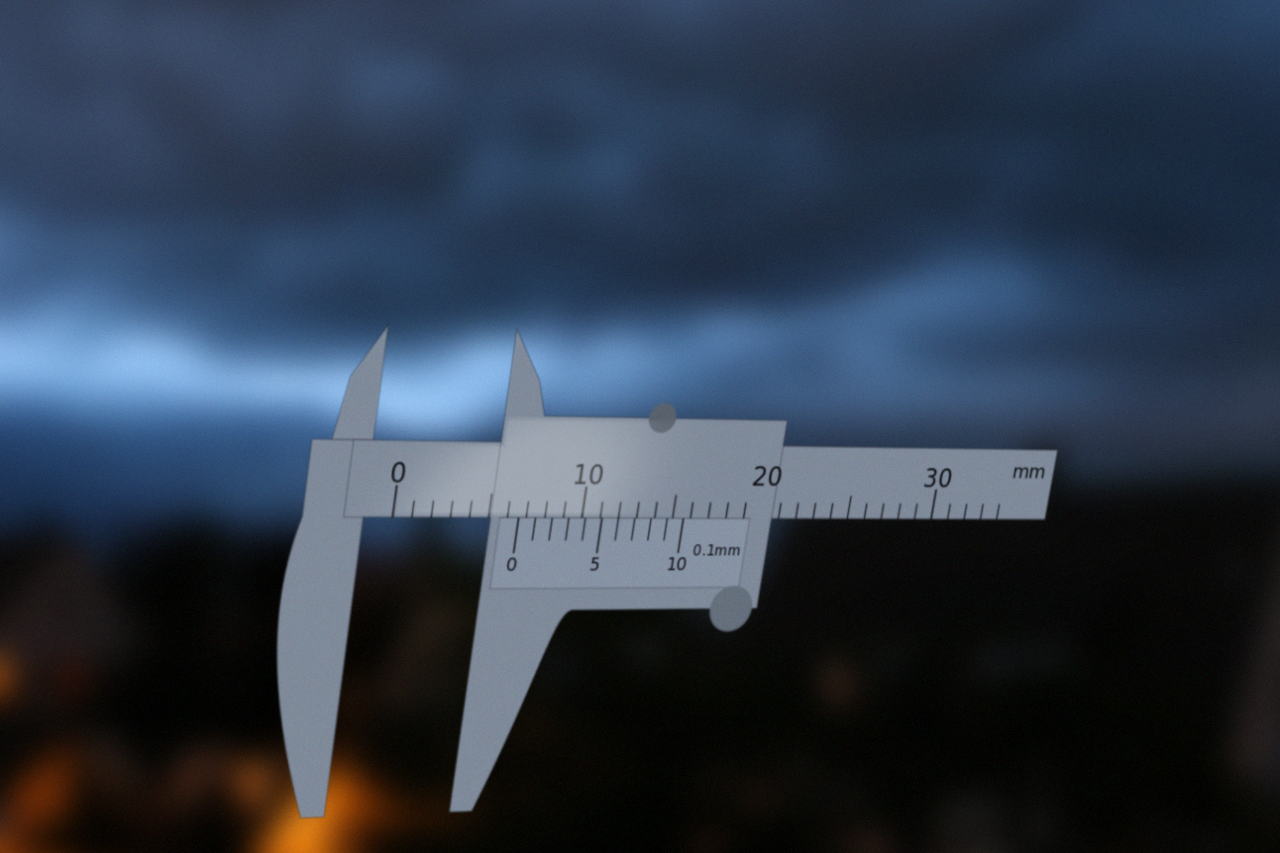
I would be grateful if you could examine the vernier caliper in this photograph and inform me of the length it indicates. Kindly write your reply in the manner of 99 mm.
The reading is 6.6 mm
